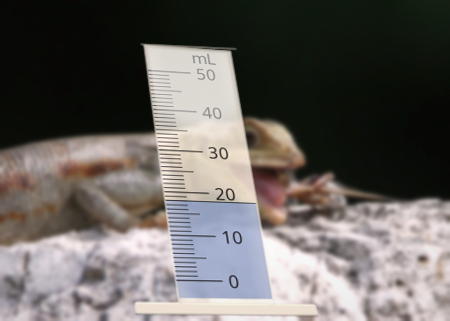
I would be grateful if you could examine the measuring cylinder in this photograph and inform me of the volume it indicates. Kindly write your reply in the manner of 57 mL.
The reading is 18 mL
